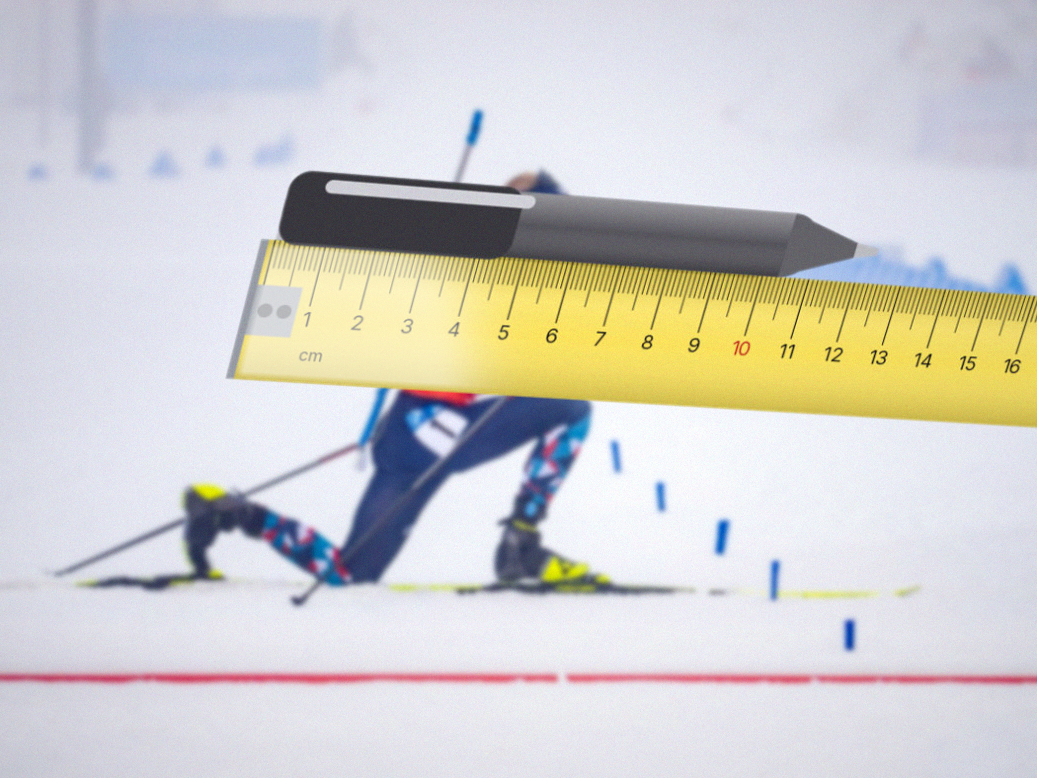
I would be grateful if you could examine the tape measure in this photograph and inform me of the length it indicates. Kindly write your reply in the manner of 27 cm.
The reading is 12.3 cm
